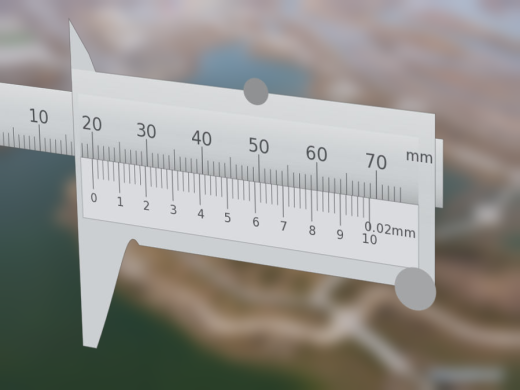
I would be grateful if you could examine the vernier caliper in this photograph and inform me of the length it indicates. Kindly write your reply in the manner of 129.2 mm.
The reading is 19.8 mm
